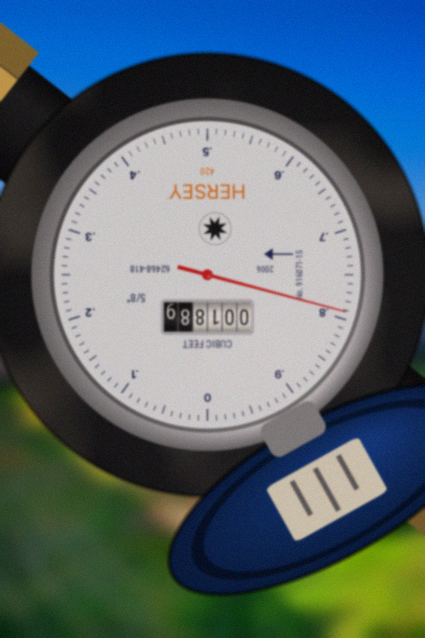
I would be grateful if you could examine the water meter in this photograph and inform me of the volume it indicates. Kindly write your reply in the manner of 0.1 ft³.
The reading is 1888.79 ft³
